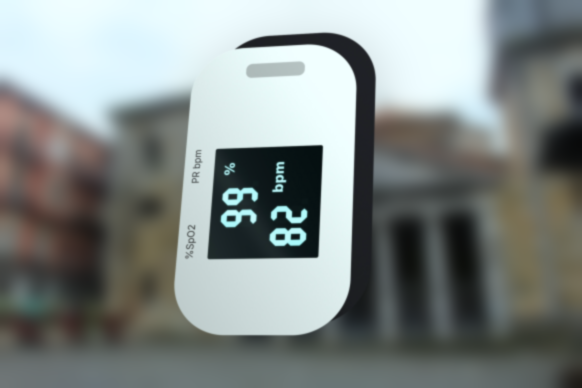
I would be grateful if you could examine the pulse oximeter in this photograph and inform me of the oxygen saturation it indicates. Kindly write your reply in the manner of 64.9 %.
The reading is 99 %
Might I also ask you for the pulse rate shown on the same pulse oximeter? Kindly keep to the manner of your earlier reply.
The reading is 82 bpm
